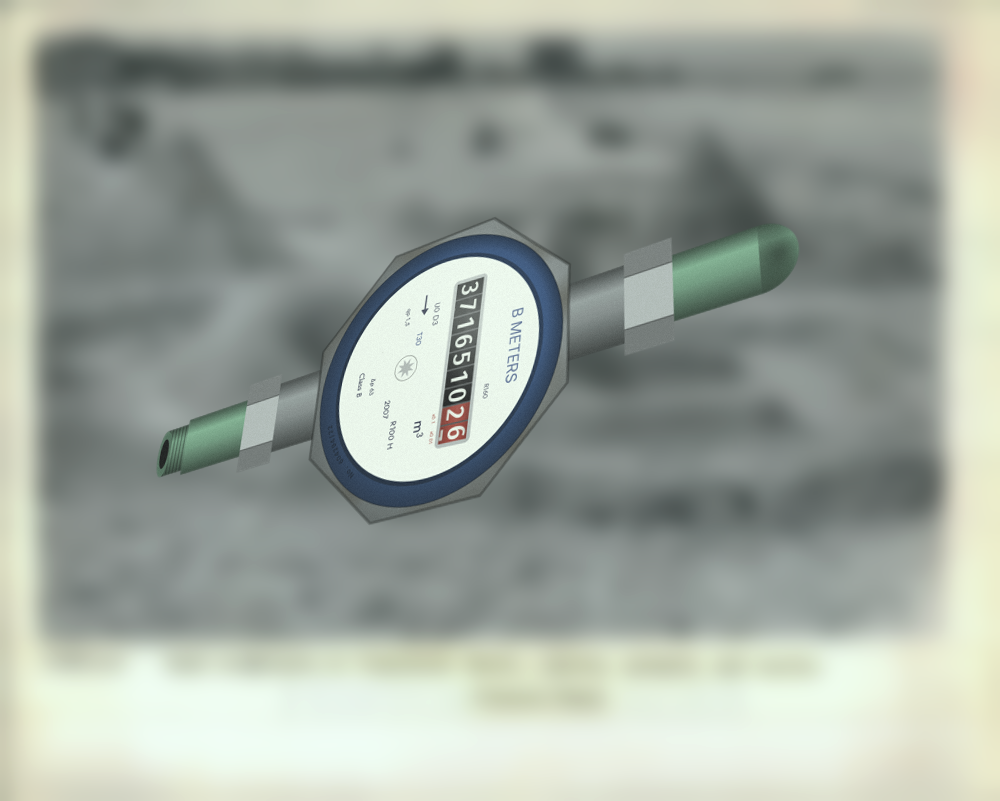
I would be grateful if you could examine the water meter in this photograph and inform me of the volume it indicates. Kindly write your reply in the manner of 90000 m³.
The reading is 3716510.26 m³
